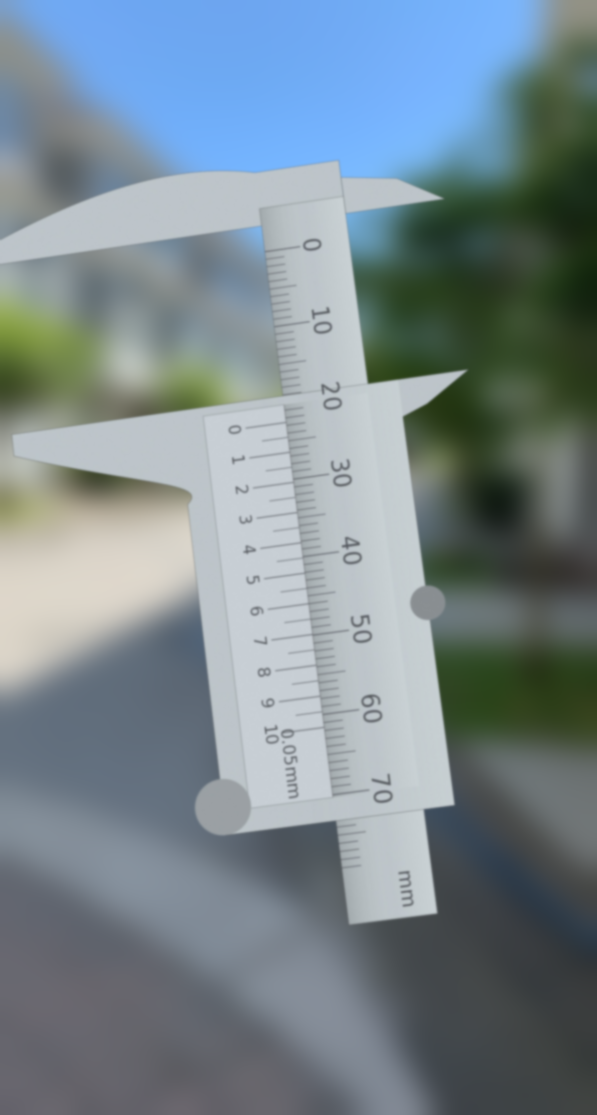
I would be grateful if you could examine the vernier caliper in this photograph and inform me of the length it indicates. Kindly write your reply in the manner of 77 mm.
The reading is 22.6 mm
